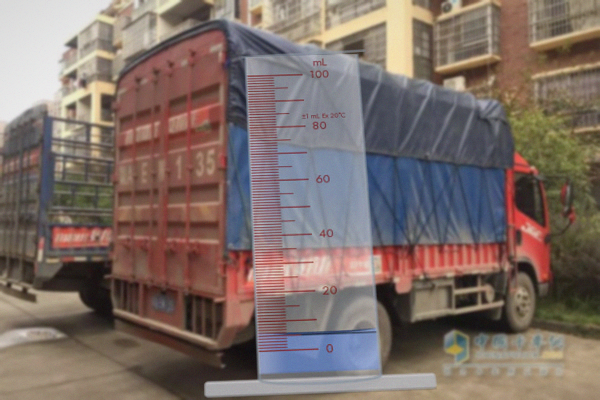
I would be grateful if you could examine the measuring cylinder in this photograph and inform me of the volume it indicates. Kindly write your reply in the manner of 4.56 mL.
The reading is 5 mL
